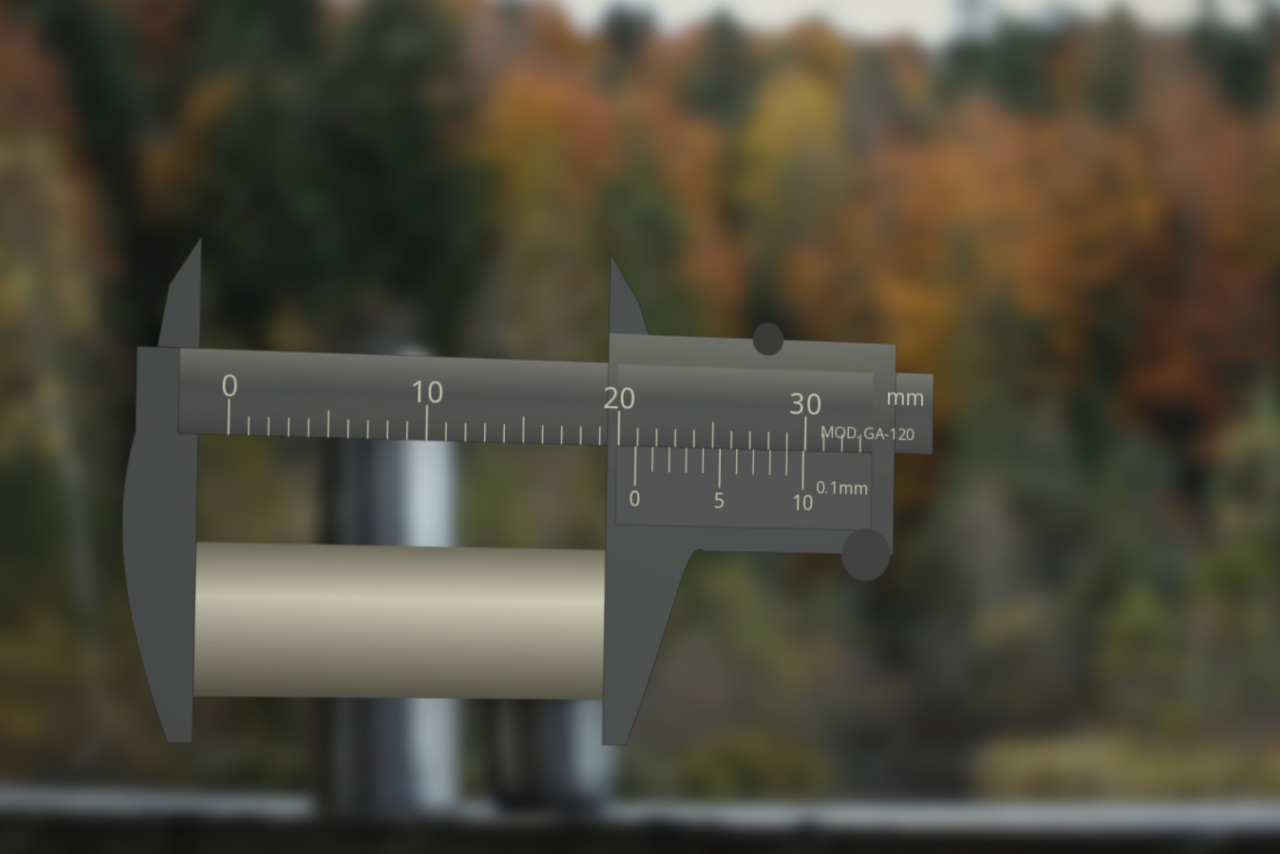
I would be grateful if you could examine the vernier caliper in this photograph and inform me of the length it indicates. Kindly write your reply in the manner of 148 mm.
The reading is 20.9 mm
